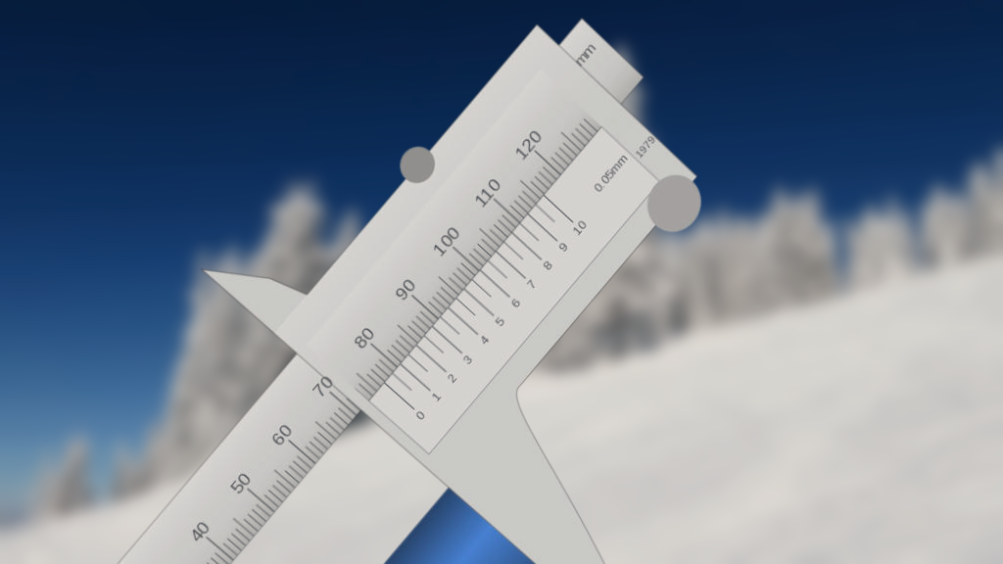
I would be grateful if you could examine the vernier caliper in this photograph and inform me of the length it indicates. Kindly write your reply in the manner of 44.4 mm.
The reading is 76.8 mm
